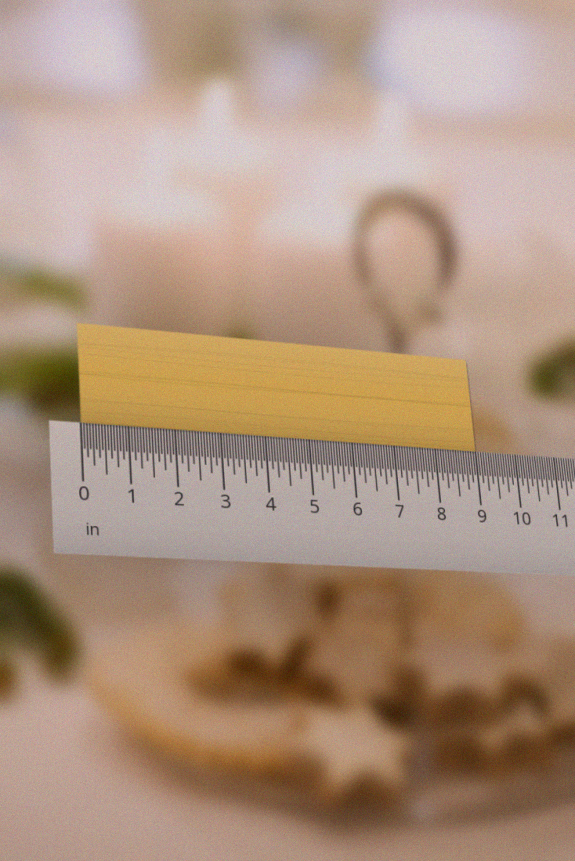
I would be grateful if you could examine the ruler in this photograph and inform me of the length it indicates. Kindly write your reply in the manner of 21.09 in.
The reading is 9 in
